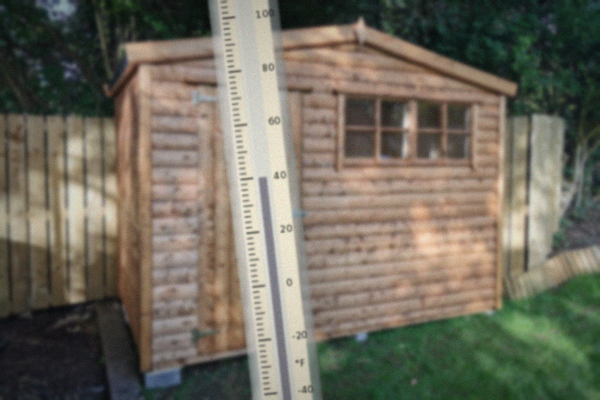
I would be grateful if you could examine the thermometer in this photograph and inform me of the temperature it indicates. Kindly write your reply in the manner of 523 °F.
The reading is 40 °F
